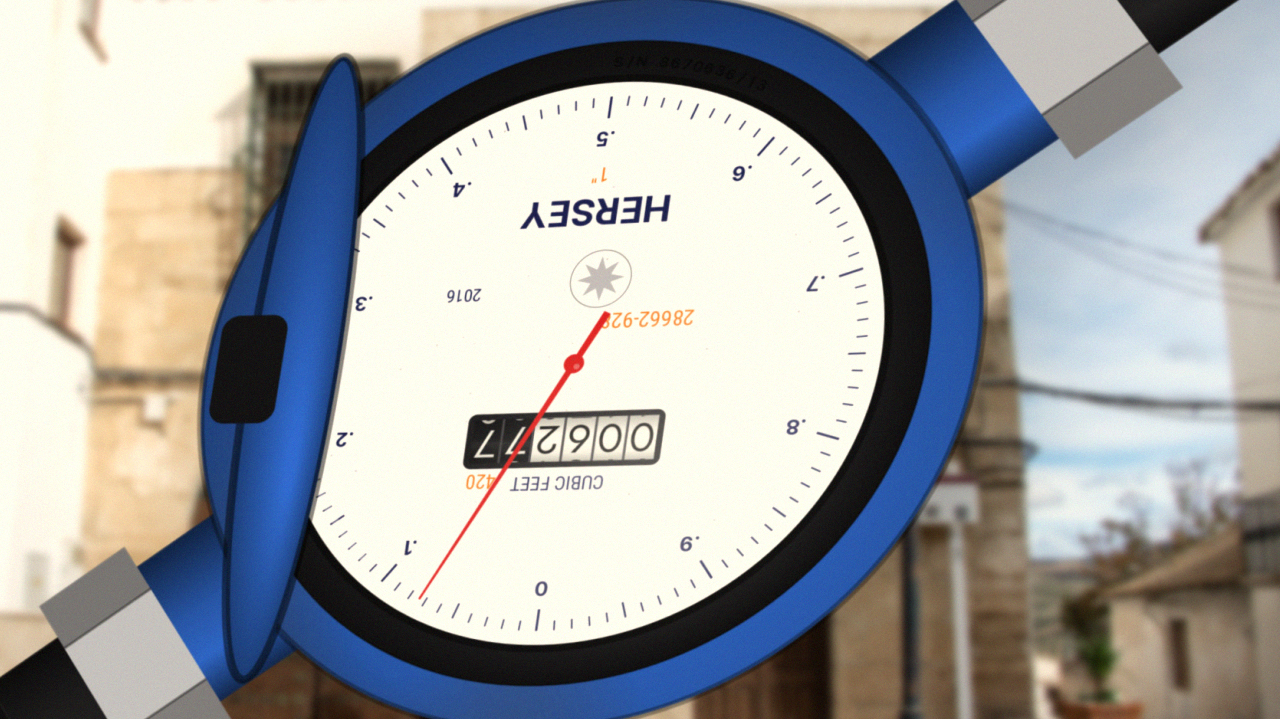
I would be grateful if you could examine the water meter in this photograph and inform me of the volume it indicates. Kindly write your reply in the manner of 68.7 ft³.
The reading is 6277.07 ft³
